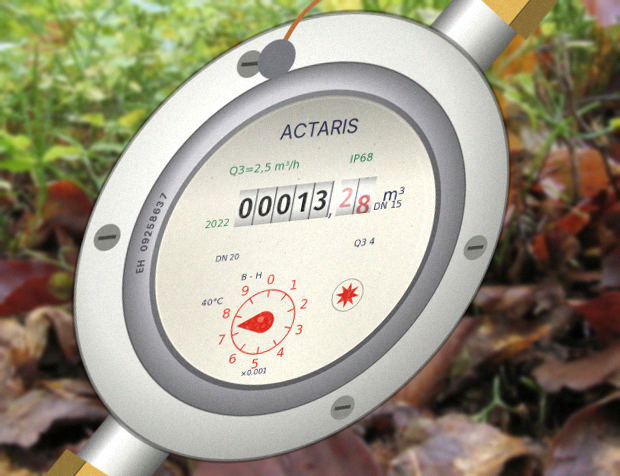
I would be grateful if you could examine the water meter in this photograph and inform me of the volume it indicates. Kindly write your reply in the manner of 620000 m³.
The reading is 13.277 m³
